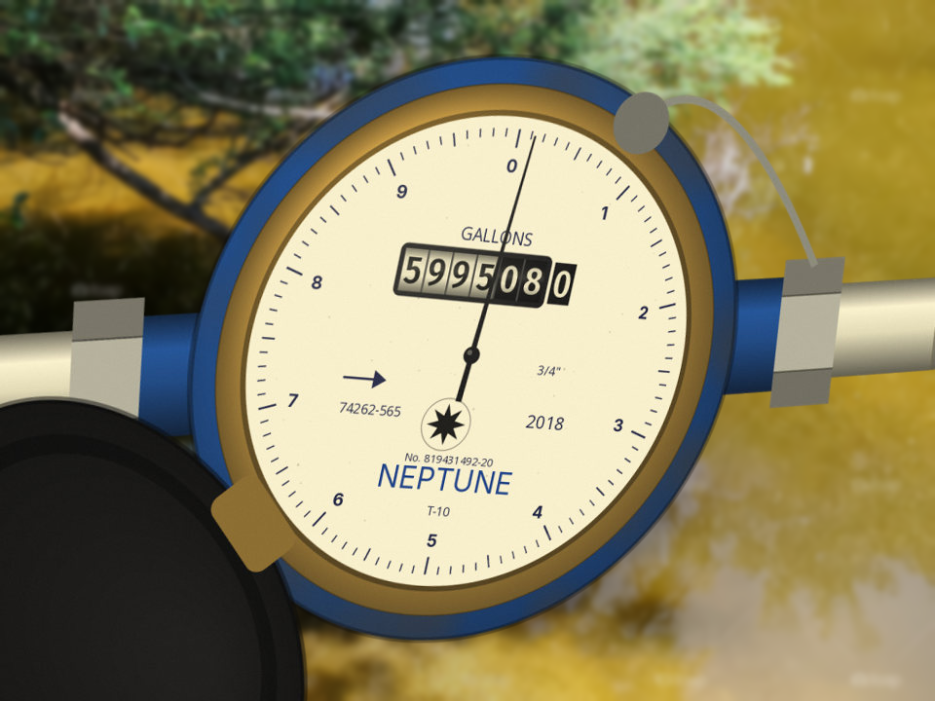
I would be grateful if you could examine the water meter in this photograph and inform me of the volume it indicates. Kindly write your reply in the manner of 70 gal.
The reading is 5995080.1 gal
